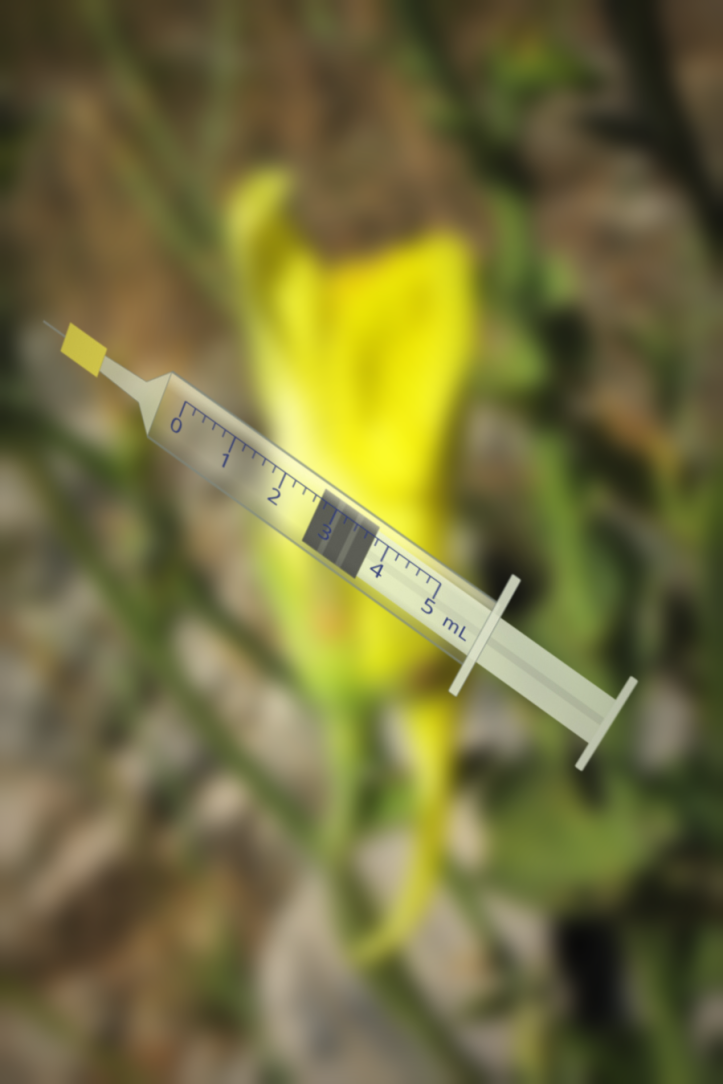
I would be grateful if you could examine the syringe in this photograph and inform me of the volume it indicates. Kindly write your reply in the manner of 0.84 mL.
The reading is 2.7 mL
